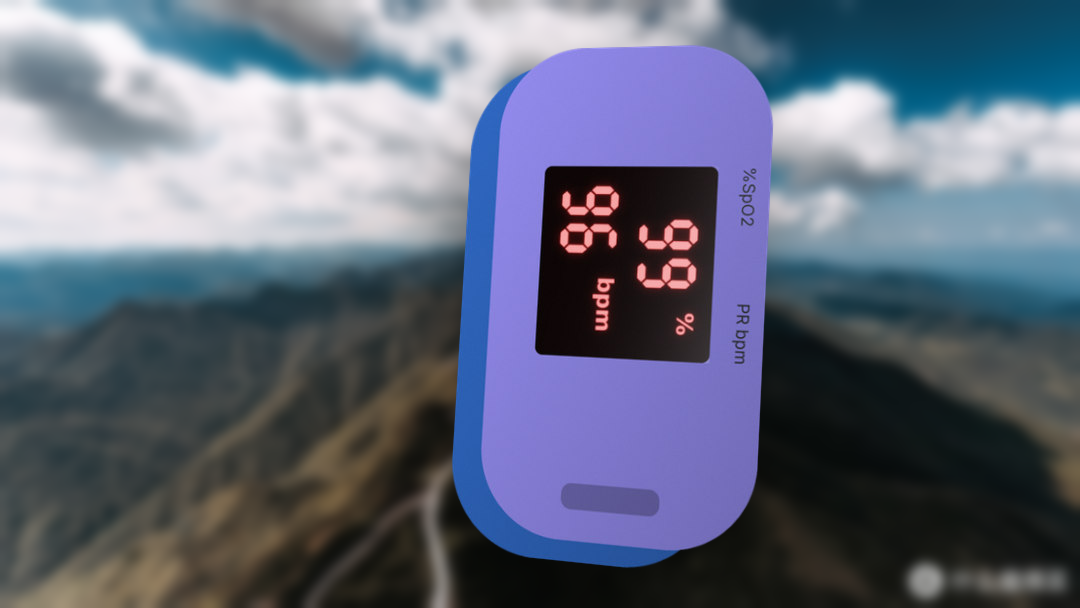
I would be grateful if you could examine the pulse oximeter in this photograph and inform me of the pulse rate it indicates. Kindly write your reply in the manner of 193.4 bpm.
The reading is 96 bpm
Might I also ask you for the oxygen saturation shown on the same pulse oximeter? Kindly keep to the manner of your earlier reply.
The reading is 99 %
